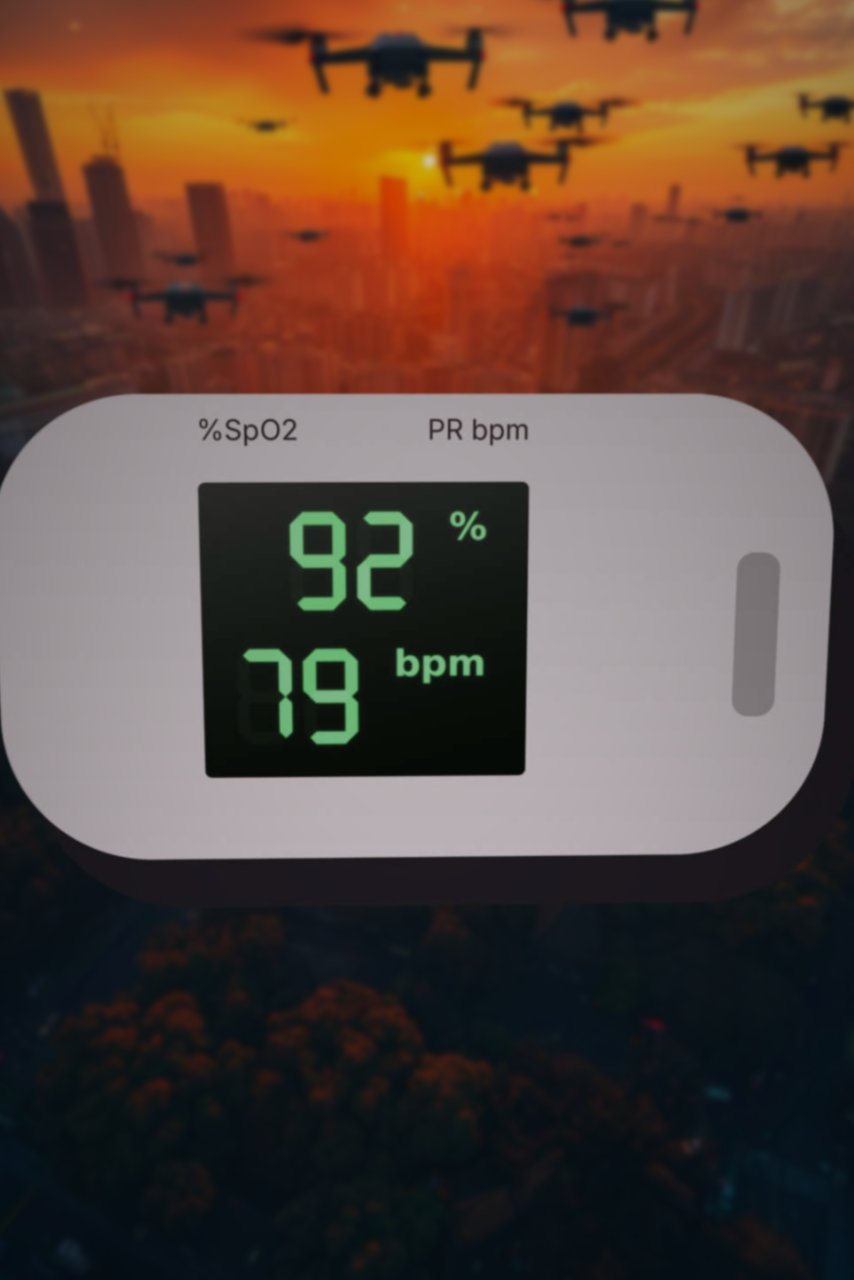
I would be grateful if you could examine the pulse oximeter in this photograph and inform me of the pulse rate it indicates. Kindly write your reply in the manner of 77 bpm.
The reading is 79 bpm
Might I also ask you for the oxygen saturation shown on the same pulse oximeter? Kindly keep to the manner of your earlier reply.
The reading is 92 %
